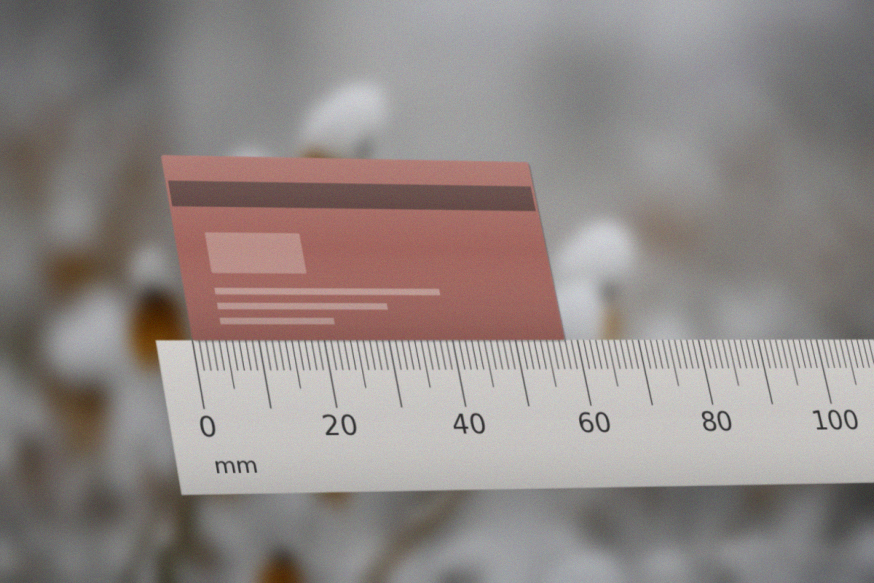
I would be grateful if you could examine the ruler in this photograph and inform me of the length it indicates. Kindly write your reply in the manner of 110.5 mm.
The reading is 58 mm
